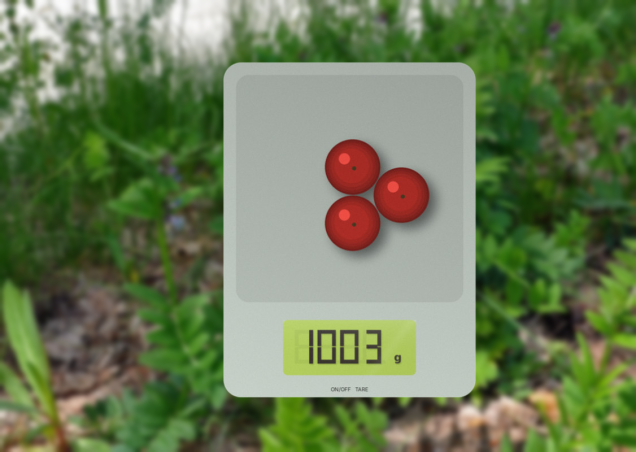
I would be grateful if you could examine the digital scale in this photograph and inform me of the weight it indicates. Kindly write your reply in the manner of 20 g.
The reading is 1003 g
